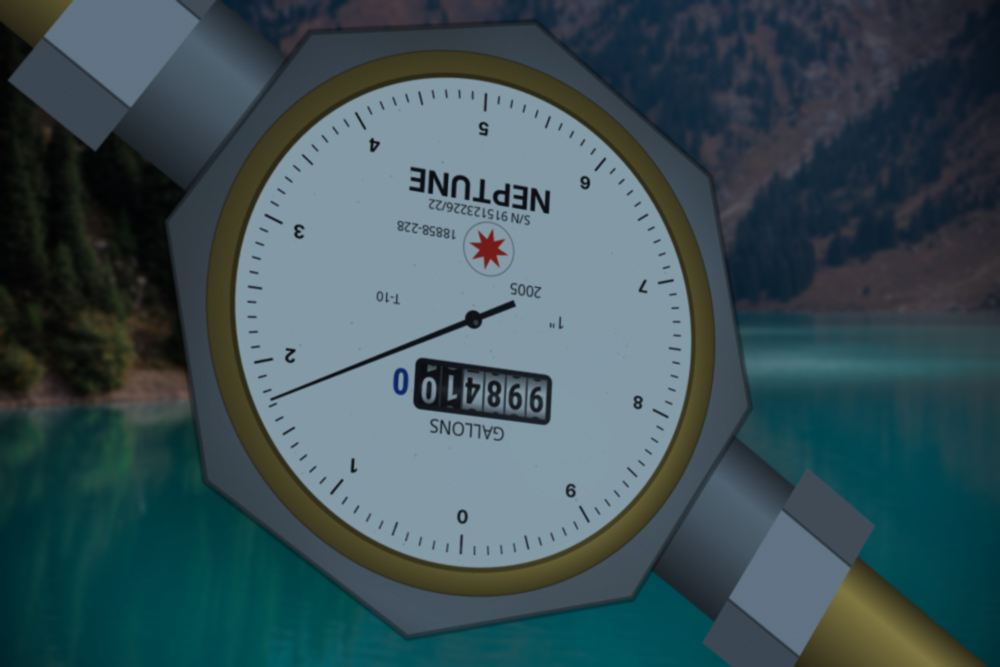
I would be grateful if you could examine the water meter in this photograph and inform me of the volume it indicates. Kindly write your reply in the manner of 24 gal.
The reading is 9984101.7 gal
